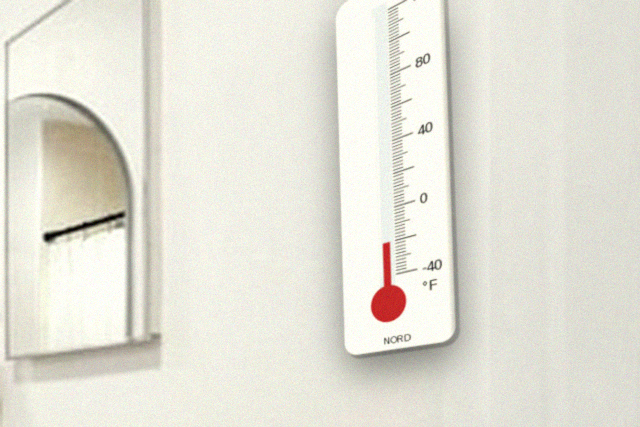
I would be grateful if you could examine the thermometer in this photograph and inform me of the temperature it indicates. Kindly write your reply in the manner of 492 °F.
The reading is -20 °F
